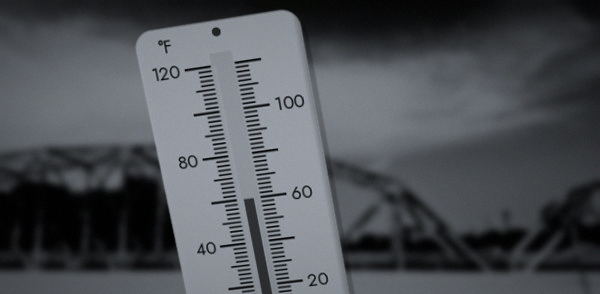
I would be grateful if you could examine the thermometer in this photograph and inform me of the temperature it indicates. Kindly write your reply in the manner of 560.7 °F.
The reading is 60 °F
